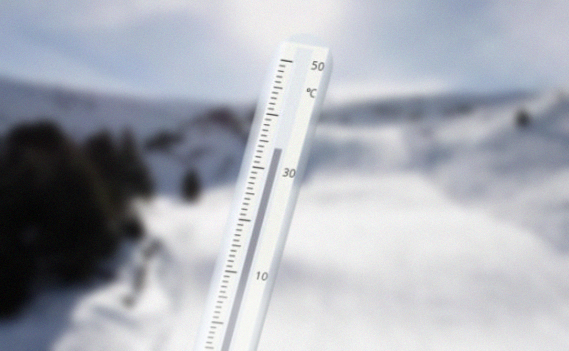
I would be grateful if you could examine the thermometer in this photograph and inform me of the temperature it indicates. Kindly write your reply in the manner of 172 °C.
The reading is 34 °C
